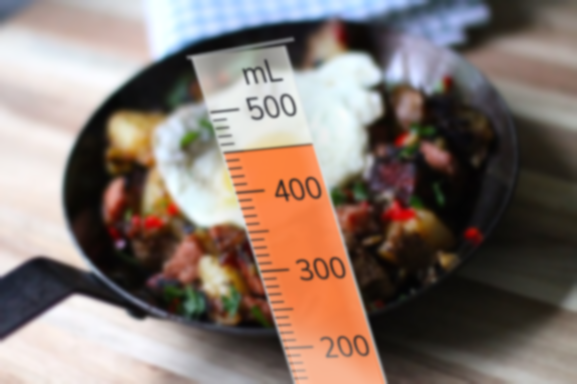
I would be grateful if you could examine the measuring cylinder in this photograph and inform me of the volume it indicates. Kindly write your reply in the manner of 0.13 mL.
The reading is 450 mL
